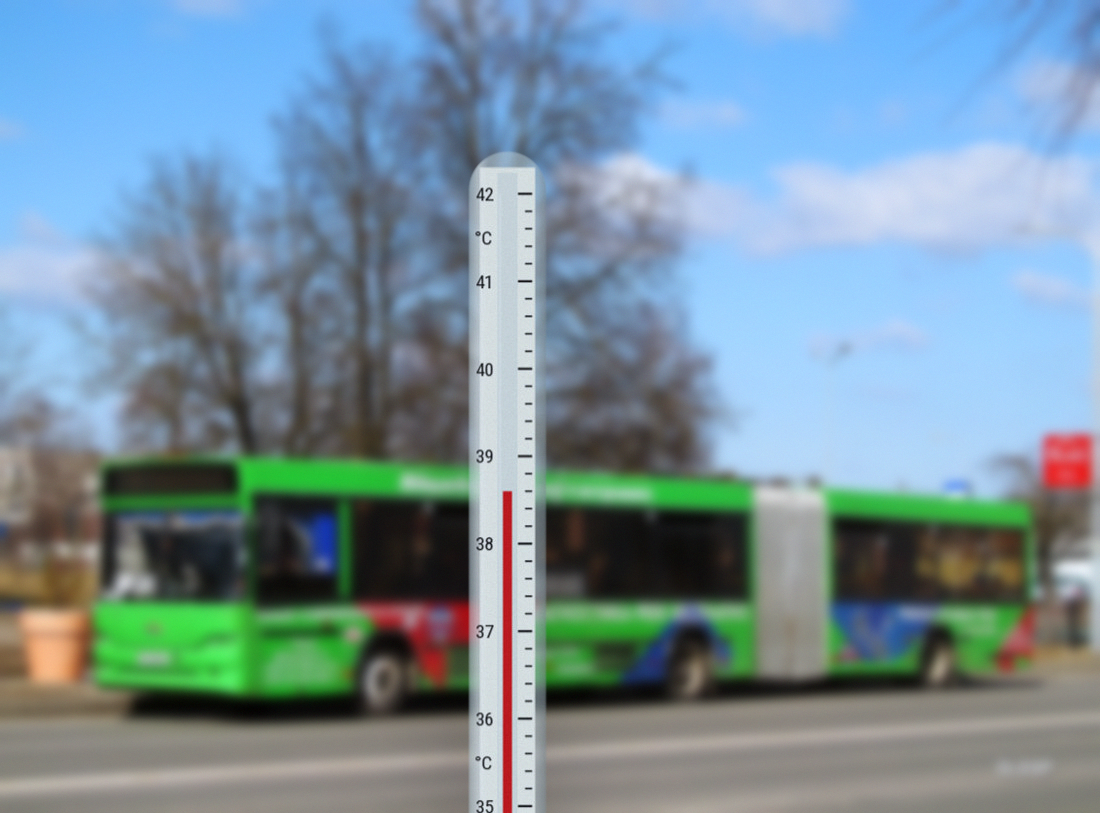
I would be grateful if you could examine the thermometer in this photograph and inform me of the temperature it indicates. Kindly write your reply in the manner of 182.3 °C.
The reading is 38.6 °C
